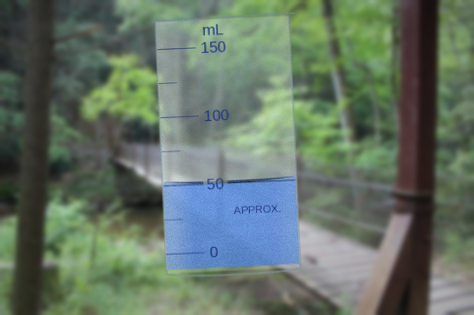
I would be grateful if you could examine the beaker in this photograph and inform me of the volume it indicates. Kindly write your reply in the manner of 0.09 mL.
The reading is 50 mL
